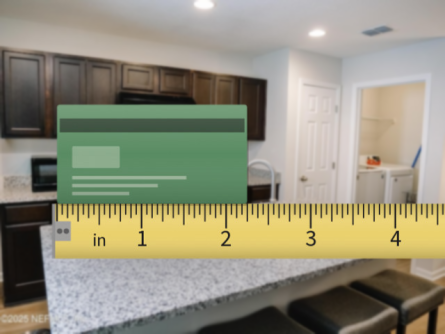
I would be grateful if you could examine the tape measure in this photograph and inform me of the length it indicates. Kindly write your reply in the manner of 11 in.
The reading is 2.25 in
